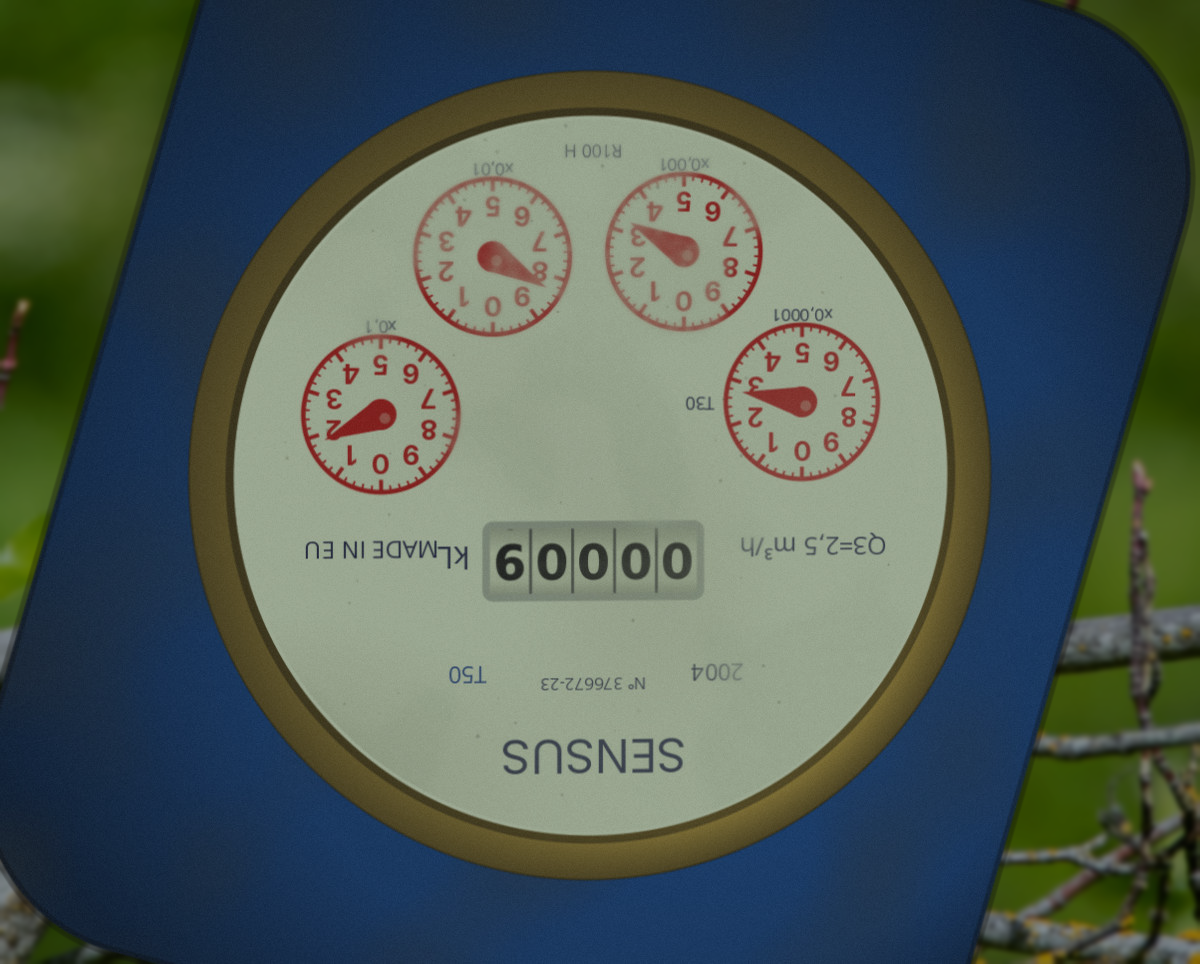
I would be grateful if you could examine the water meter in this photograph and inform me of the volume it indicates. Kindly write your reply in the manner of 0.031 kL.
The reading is 9.1832 kL
